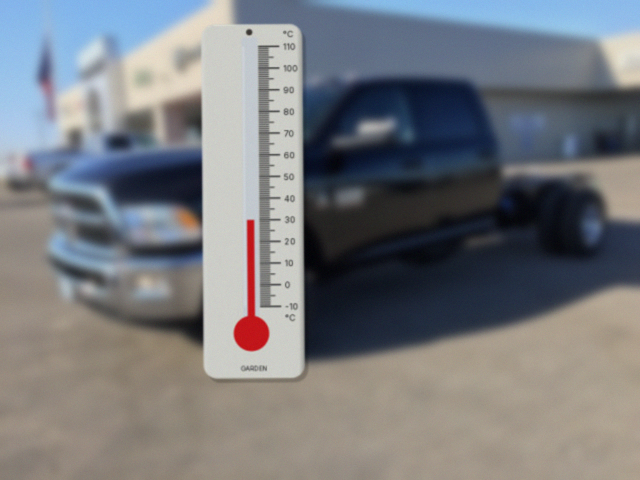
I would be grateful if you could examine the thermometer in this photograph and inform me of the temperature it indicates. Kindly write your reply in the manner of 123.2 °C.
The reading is 30 °C
